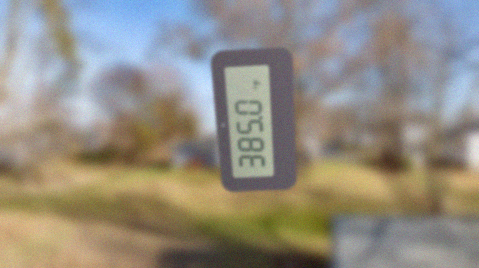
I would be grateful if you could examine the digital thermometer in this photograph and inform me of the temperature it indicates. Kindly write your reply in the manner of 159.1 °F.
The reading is 385.0 °F
